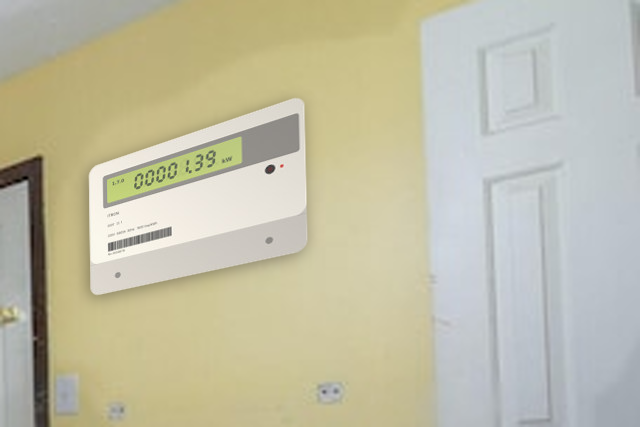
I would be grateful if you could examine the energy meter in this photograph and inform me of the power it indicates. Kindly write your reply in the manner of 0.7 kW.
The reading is 1.39 kW
